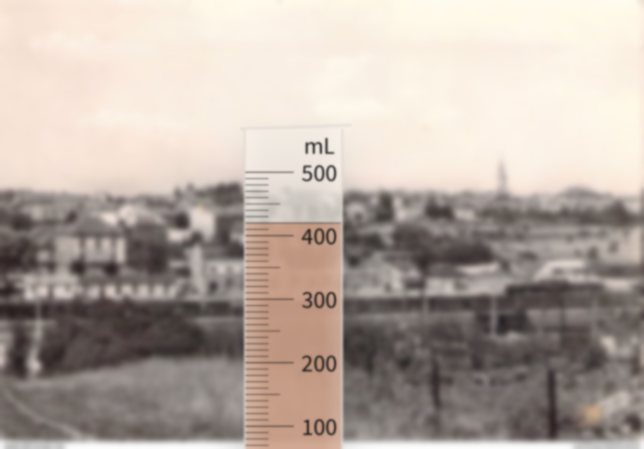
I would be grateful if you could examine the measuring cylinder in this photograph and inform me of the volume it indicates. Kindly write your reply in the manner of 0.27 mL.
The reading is 420 mL
